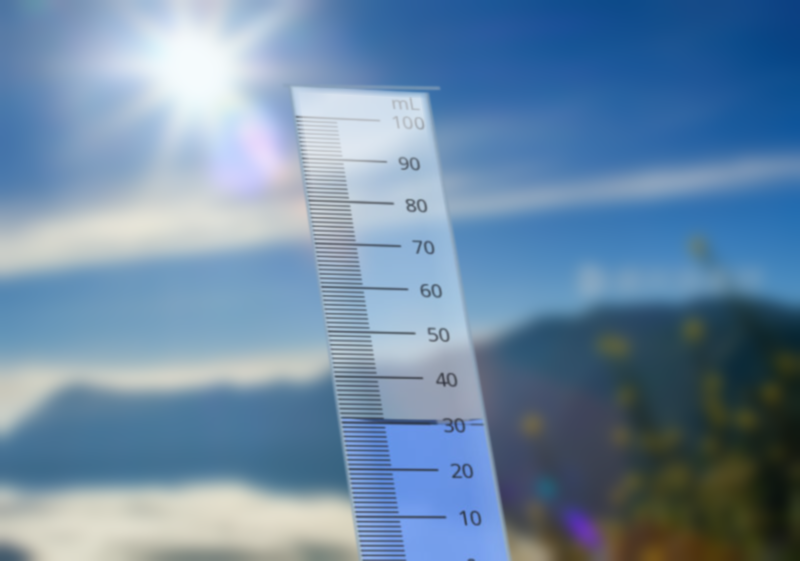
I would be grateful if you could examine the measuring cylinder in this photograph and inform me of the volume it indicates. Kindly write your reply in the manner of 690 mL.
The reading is 30 mL
